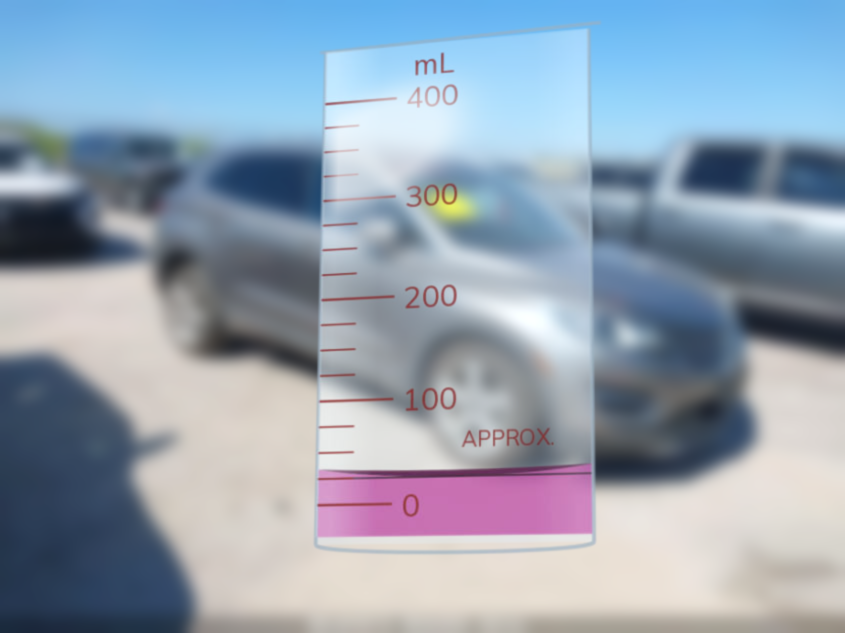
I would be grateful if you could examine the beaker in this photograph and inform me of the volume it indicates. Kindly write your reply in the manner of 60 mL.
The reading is 25 mL
